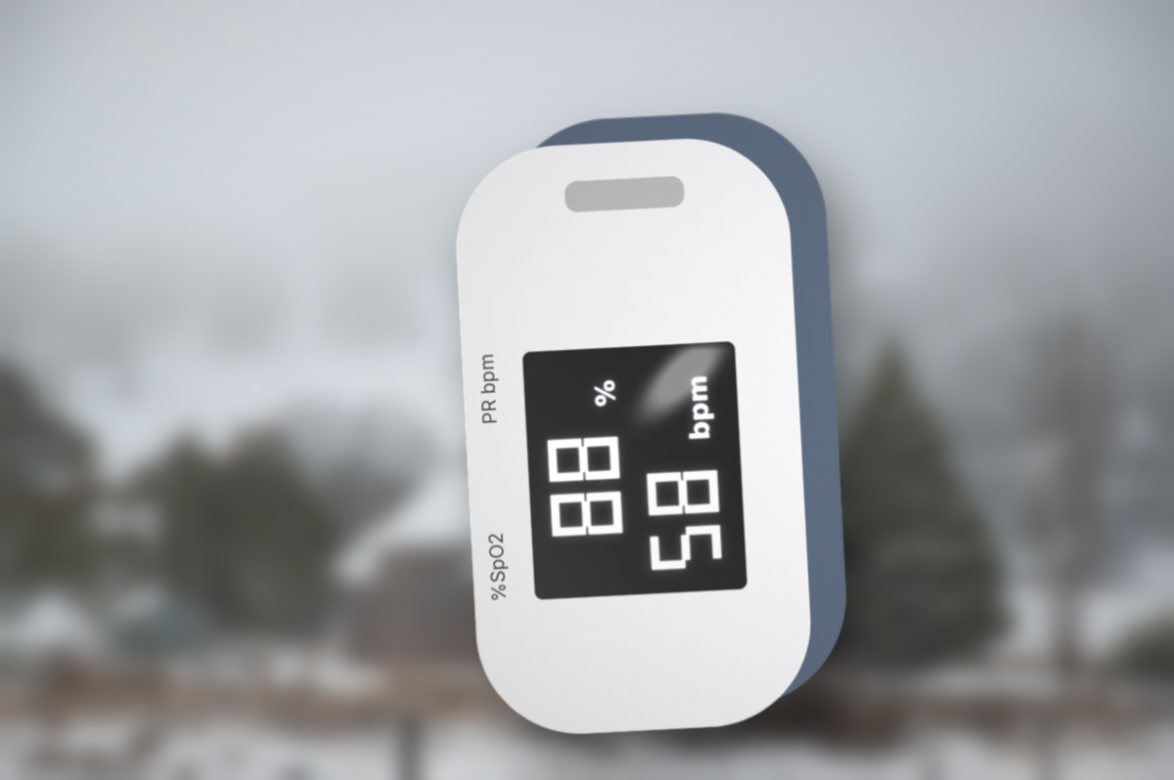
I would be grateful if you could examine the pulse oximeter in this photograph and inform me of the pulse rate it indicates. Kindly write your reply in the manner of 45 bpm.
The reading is 58 bpm
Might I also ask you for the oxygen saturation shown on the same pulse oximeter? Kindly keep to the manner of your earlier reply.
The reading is 88 %
